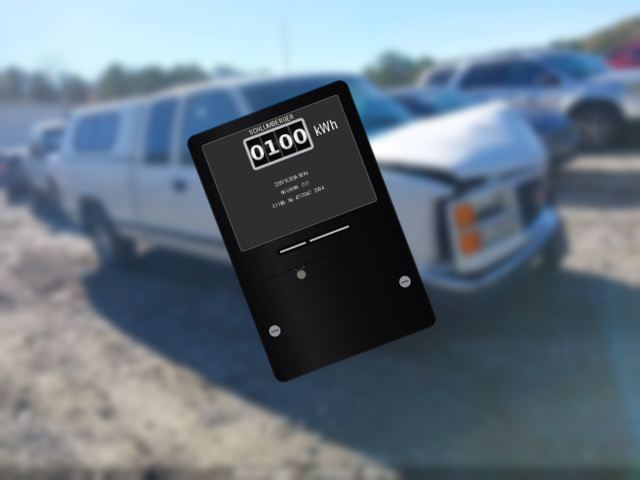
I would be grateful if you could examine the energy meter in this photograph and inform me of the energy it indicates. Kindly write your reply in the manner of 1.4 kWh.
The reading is 100 kWh
